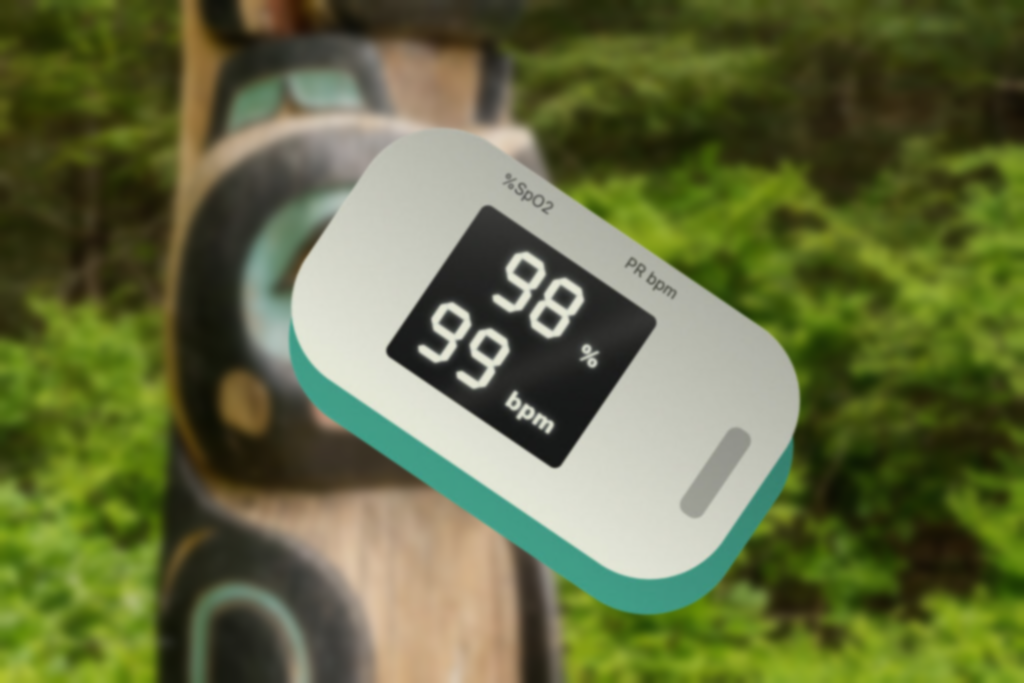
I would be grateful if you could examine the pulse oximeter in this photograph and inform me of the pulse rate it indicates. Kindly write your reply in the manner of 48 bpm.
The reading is 99 bpm
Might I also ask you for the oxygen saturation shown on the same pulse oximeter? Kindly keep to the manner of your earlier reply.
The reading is 98 %
